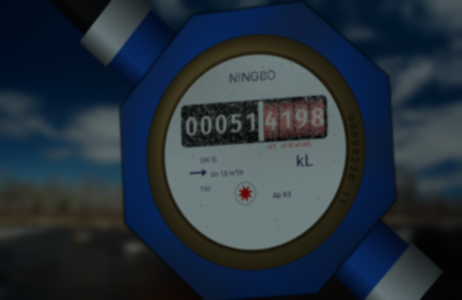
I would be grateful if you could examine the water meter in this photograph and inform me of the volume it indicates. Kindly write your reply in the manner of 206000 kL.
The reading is 51.4198 kL
